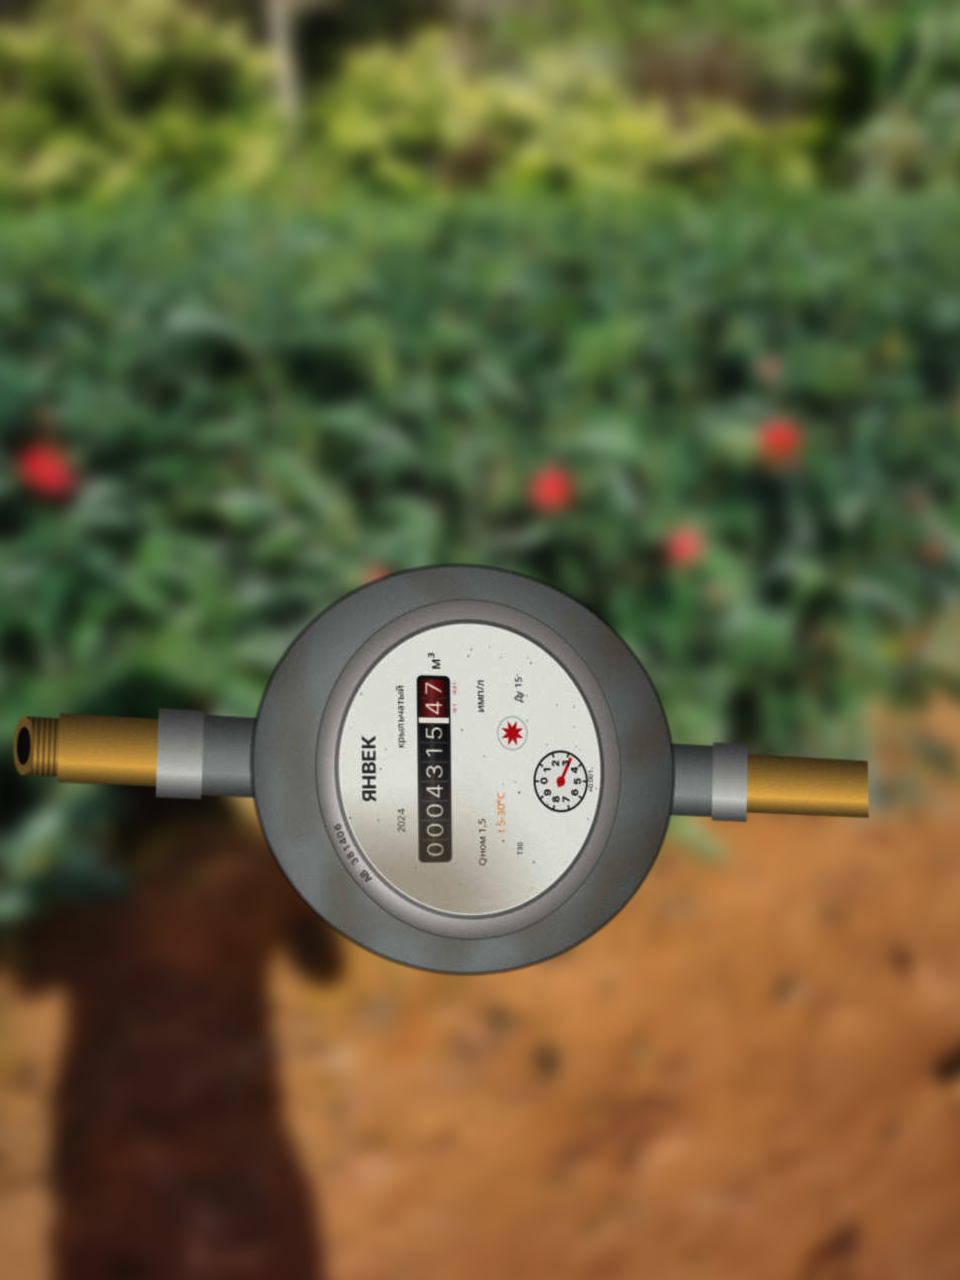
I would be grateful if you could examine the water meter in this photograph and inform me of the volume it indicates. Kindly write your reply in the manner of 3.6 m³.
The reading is 4315.473 m³
